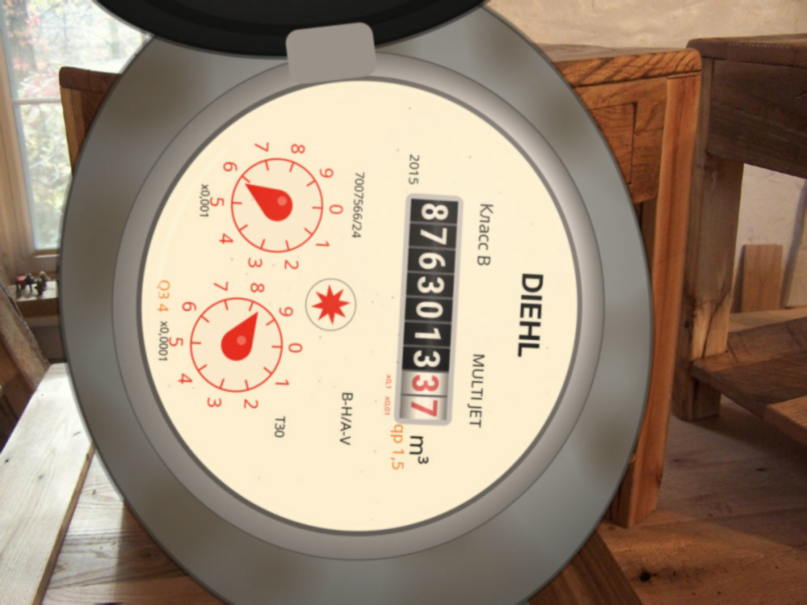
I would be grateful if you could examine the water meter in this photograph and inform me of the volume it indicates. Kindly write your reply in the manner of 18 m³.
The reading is 8763013.3758 m³
